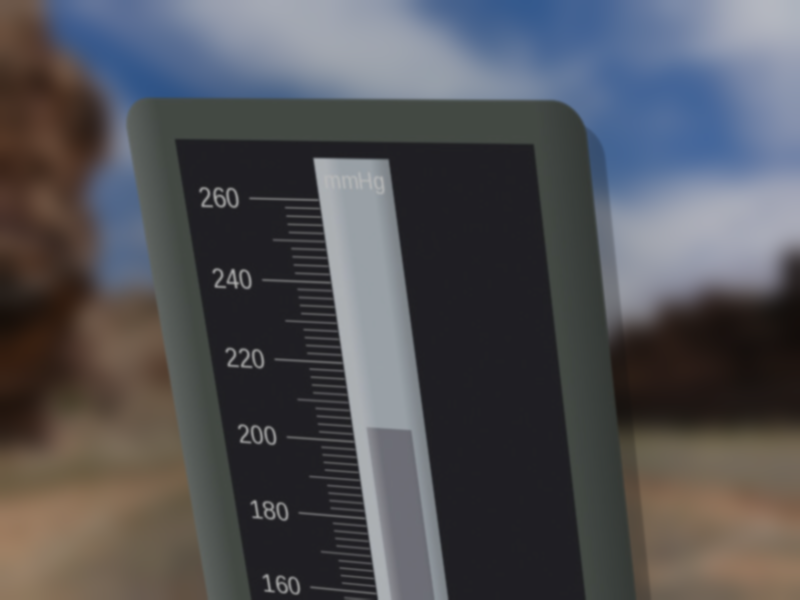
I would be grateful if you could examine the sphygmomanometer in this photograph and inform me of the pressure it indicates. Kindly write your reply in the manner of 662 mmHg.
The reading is 204 mmHg
